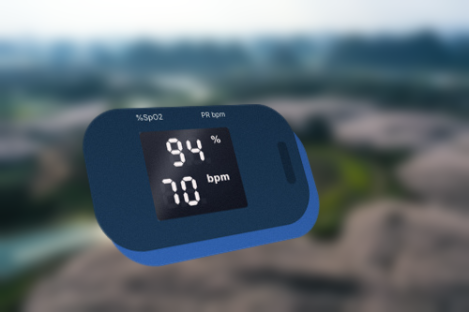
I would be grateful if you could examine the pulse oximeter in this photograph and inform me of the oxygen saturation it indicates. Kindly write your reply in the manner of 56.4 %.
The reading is 94 %
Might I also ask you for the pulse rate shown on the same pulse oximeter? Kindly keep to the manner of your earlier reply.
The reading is 70 bpm
